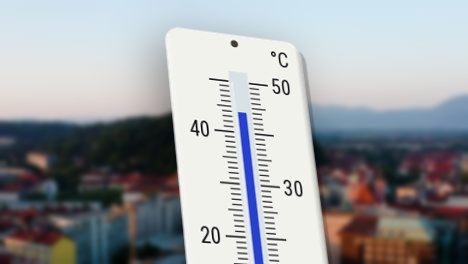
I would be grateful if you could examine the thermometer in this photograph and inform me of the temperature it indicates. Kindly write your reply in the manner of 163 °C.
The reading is 44 °C
